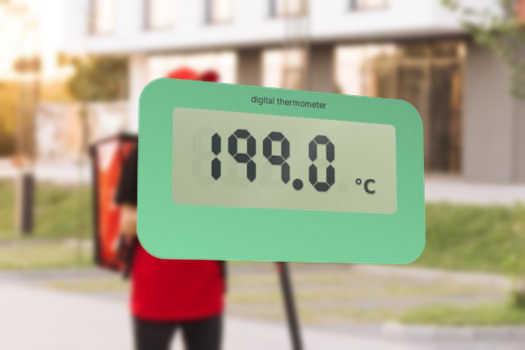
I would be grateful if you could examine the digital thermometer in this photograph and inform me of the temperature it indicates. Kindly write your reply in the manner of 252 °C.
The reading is 199.0 °C
